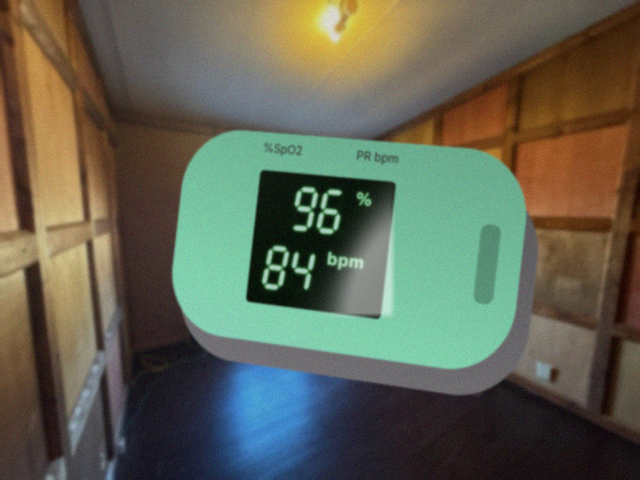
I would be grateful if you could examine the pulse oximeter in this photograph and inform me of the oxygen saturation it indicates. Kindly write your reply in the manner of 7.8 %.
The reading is 96 %
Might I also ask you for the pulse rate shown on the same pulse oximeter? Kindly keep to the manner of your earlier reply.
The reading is 84 bpm
